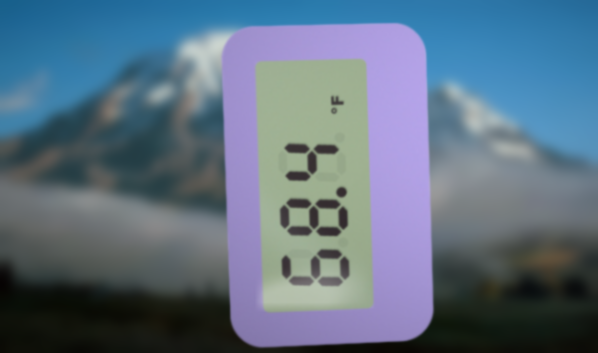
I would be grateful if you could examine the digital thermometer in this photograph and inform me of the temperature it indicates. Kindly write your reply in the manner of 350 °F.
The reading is 68.4 °F
